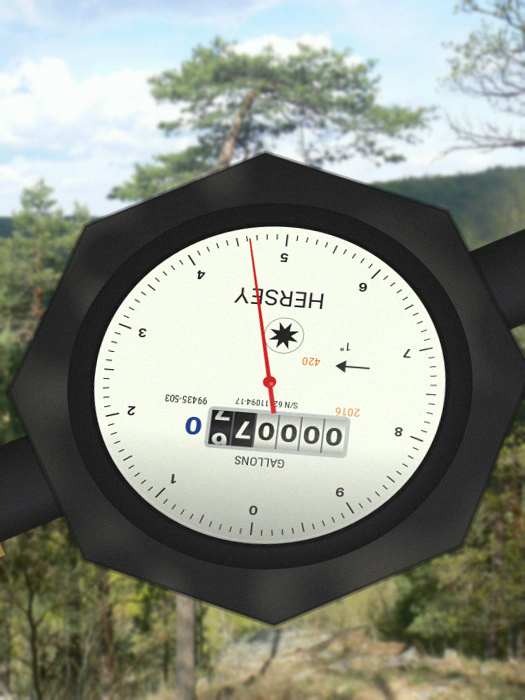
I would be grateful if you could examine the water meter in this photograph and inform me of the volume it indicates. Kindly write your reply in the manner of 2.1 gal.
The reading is 764.6 gal
